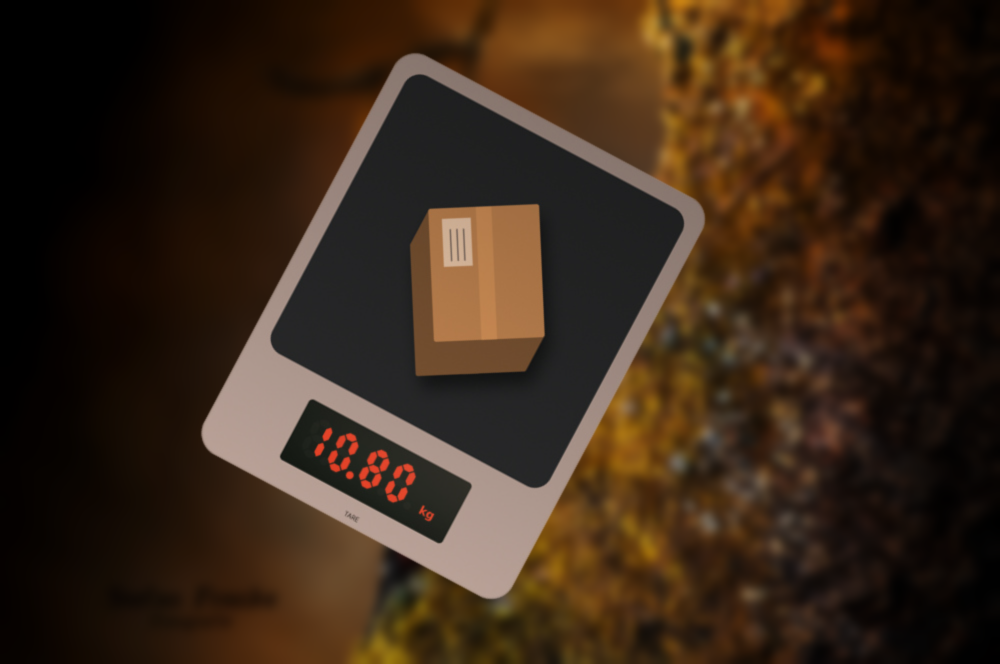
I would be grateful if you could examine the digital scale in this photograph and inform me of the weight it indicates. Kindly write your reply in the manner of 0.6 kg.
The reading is 10.80 kg
